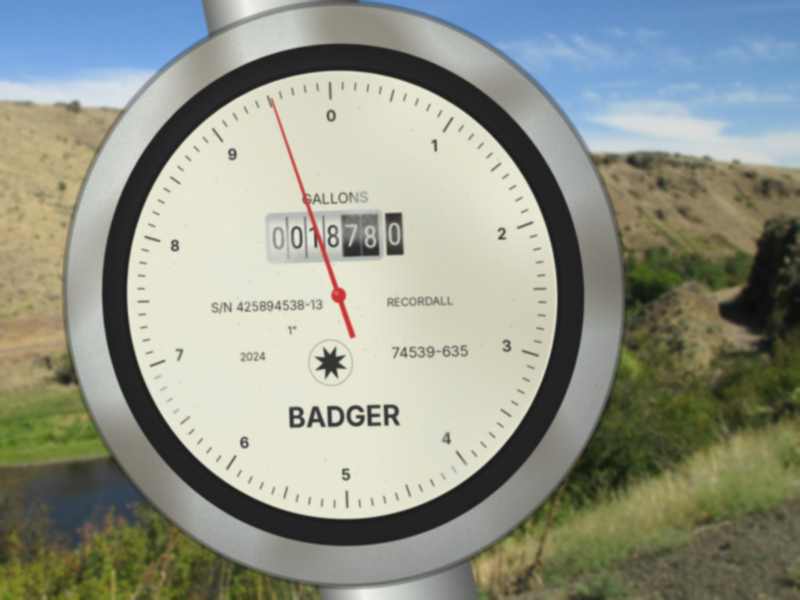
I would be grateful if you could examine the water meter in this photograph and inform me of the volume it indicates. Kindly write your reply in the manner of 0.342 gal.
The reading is 18779.5 gal
